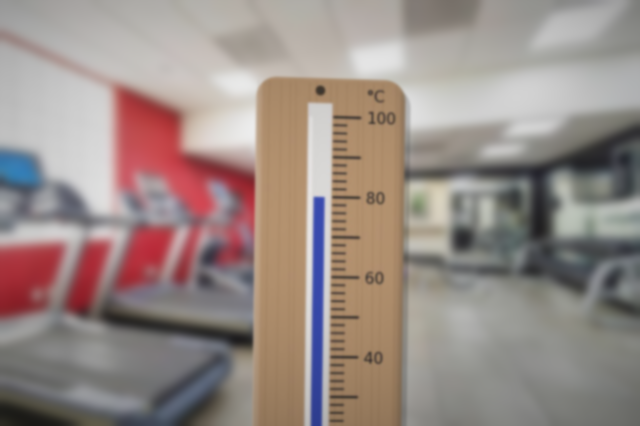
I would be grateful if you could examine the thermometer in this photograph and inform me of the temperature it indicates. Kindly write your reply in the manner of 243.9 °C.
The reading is 80 °C
